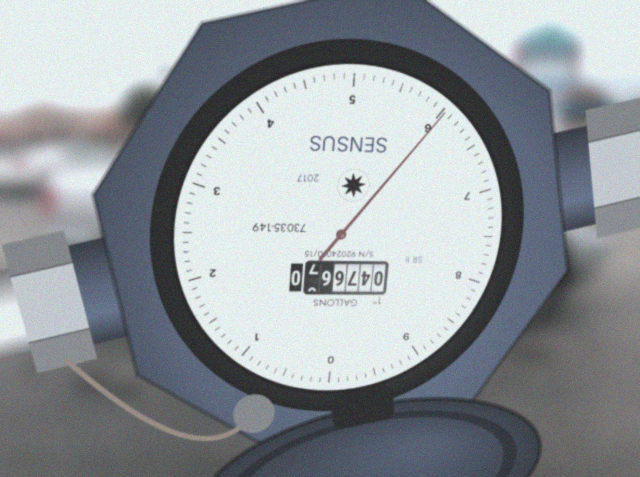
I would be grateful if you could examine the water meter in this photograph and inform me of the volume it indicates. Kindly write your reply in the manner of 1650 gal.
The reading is 476666.0 gal
